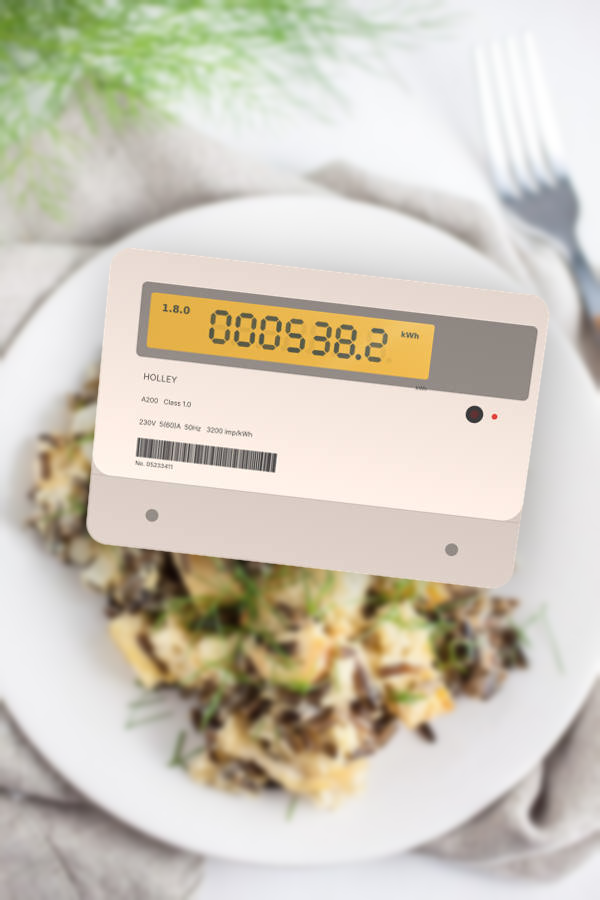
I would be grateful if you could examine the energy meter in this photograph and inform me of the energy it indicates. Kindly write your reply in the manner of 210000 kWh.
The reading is 538.2 kWh
